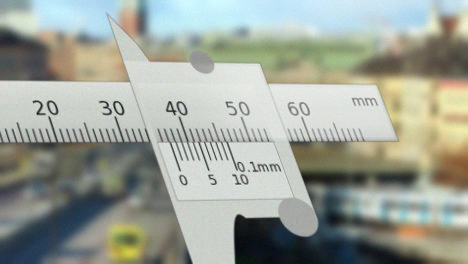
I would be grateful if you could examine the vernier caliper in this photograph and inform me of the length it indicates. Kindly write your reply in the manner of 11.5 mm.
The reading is 37.2 mm
